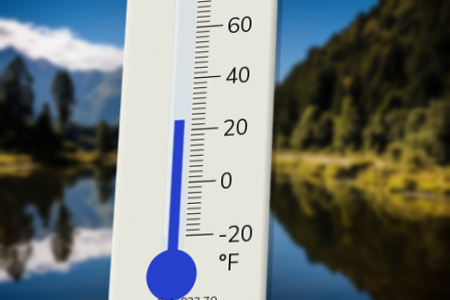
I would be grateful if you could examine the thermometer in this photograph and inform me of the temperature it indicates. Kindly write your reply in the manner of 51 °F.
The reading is 24 °F
